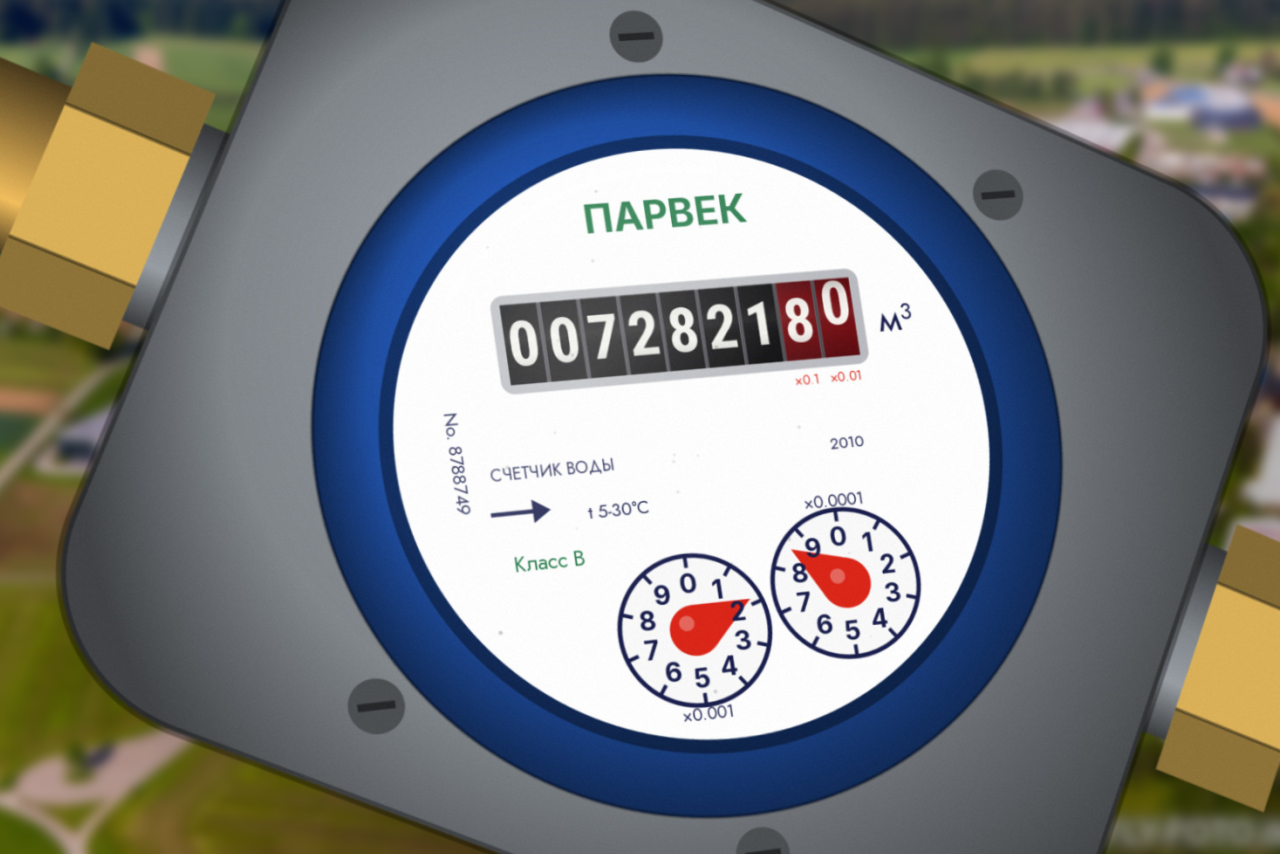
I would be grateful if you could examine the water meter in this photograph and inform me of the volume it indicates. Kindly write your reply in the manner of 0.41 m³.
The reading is 72821.8018 m³
